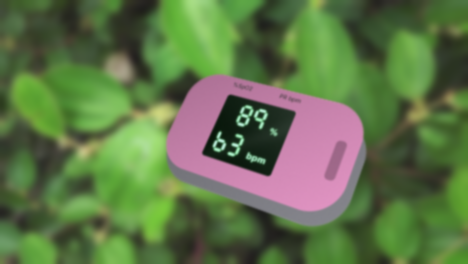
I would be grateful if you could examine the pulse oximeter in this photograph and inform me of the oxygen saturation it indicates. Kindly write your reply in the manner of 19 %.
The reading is 89 %
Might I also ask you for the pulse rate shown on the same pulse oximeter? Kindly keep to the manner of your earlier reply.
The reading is 63 bpm
